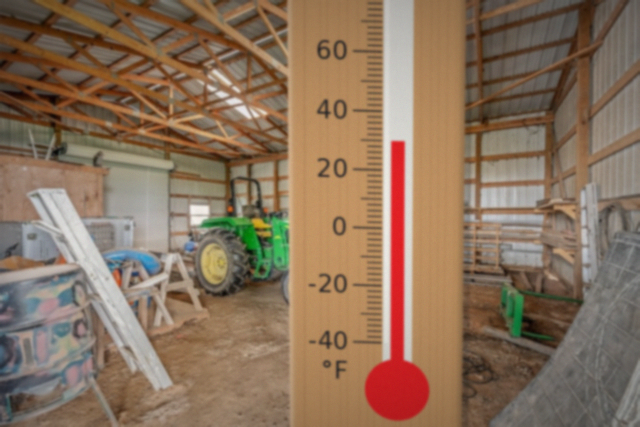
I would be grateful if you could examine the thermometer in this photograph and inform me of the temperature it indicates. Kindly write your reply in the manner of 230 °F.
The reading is 30 °F
